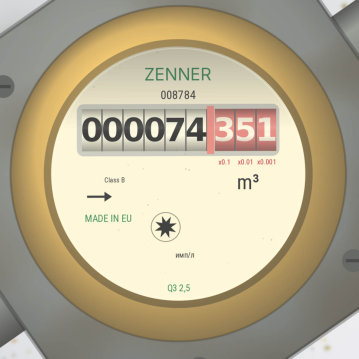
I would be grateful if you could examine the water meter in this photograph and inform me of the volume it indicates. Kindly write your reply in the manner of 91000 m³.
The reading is 74.351 m³
